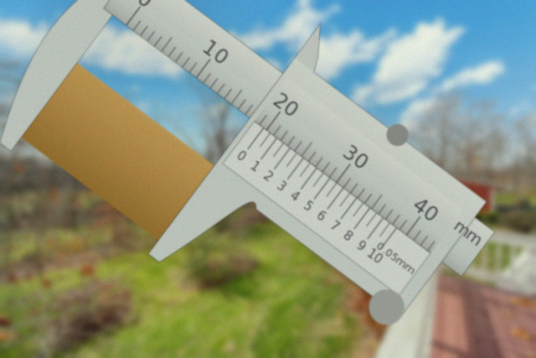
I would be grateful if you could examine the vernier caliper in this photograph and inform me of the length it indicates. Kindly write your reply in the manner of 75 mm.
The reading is 19.6 mm
